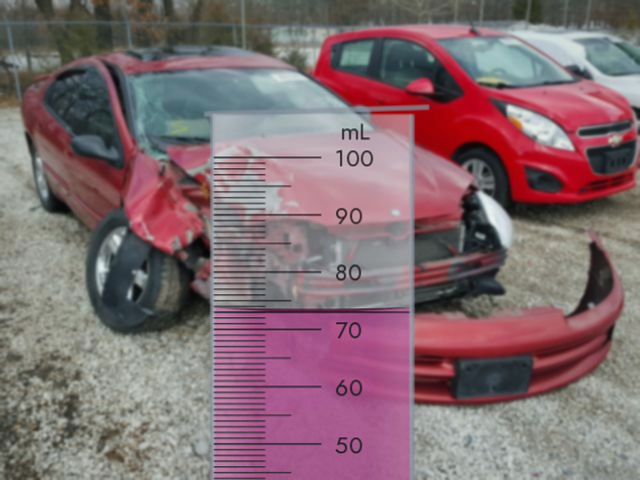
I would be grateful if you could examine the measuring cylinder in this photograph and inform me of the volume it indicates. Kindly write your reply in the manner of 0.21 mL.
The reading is 73 mL
